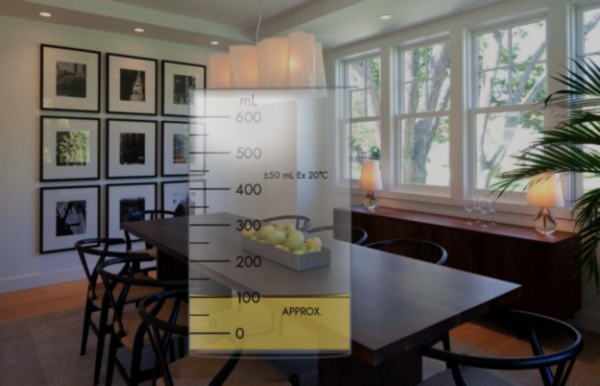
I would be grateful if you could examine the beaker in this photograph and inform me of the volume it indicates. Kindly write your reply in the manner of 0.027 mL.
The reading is 100 mL
